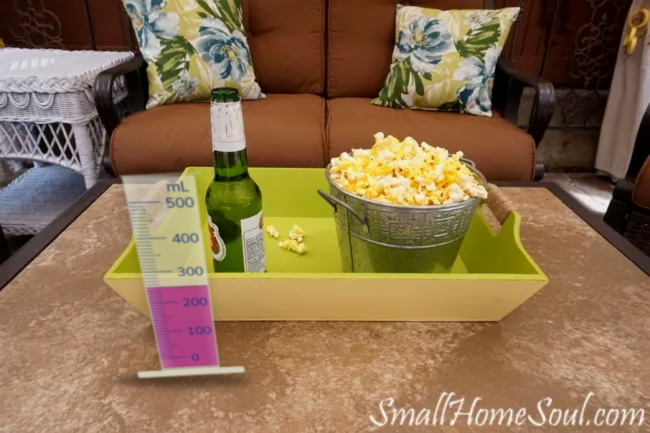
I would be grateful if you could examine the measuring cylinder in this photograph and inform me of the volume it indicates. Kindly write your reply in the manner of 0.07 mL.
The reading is 250 mL
